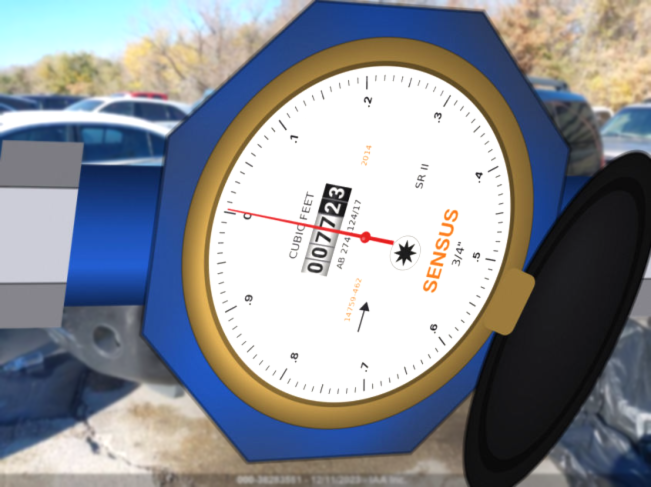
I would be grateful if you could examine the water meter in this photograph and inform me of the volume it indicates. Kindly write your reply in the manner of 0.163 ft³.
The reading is 7723.00 ft³
